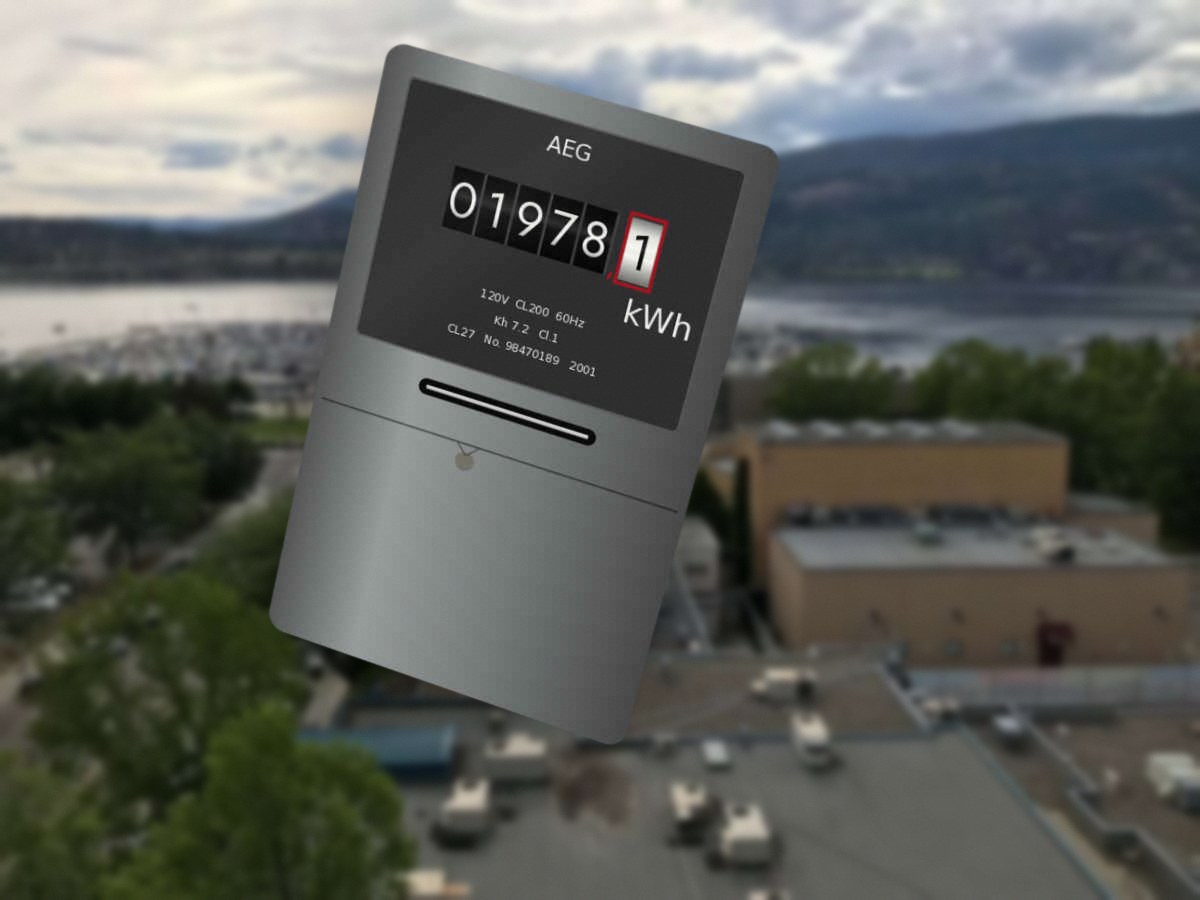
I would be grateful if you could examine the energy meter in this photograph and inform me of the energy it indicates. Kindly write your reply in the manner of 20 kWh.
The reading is 1978.1 kWh
